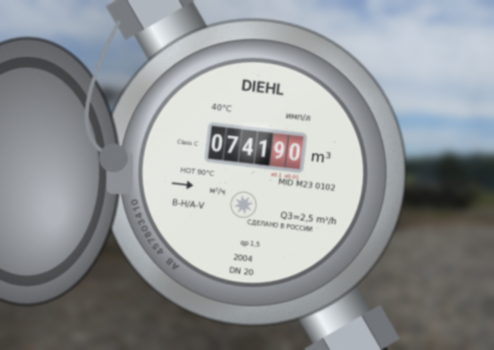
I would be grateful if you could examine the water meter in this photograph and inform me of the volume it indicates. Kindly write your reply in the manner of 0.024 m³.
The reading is 741.90 m³
